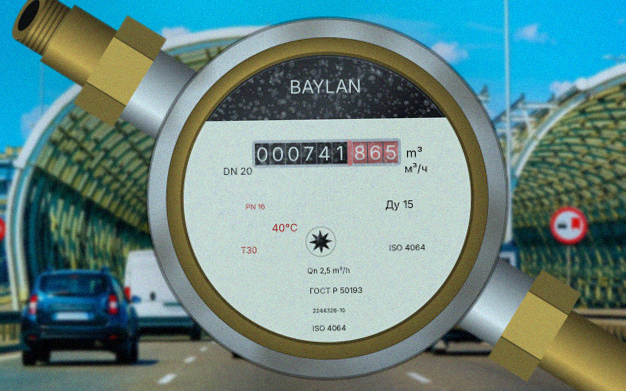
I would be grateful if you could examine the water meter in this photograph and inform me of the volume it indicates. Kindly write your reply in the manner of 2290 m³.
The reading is 741.865 m³
